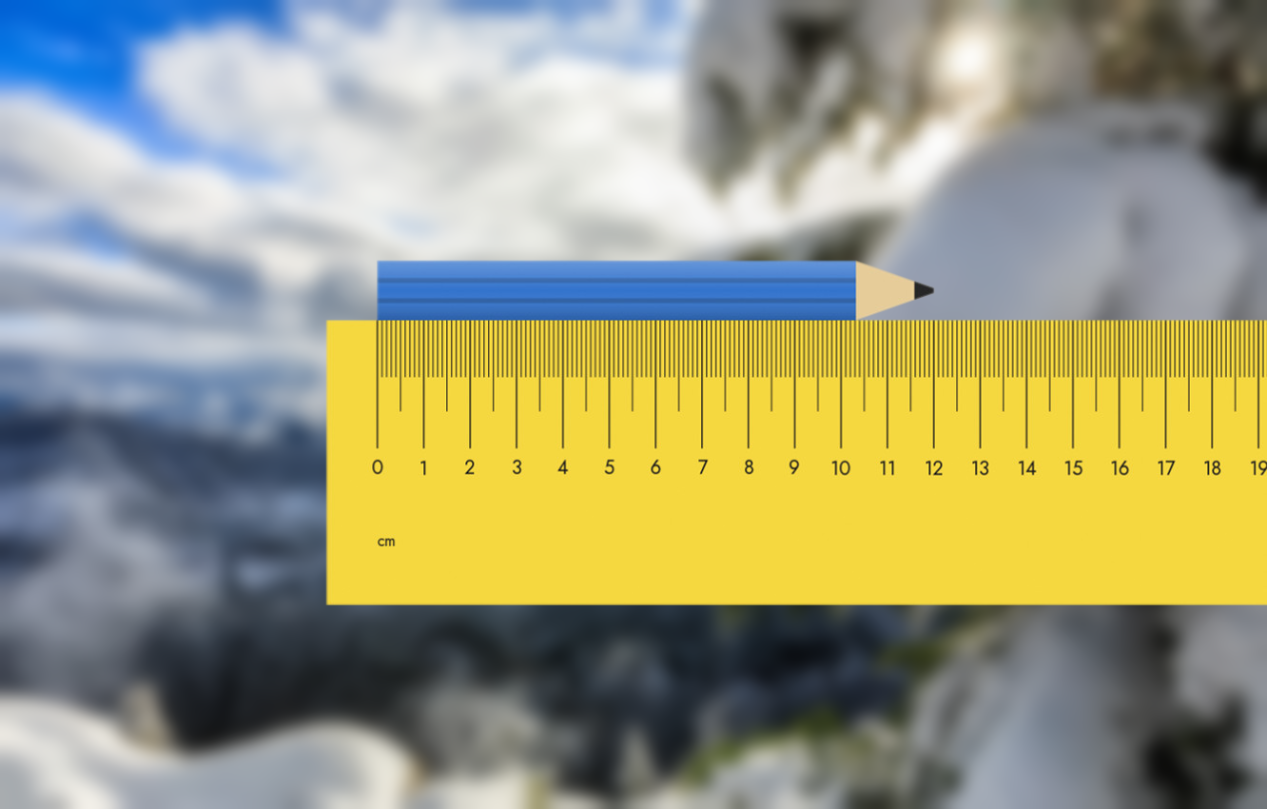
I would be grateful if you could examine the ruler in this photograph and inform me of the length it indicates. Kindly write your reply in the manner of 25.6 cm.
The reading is 12 cm
